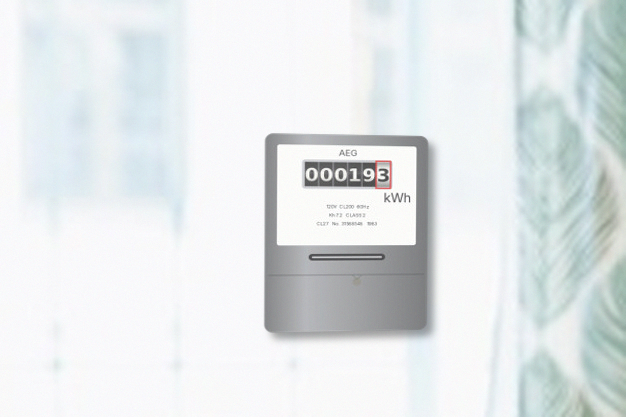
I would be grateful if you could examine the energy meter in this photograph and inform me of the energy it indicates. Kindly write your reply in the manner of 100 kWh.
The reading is 19.3 kWh
